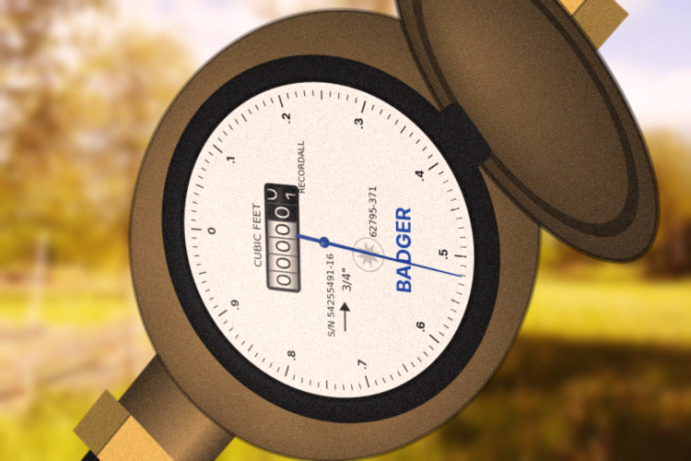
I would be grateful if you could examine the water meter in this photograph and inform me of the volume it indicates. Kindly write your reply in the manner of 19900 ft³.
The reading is 0.52 ft³
